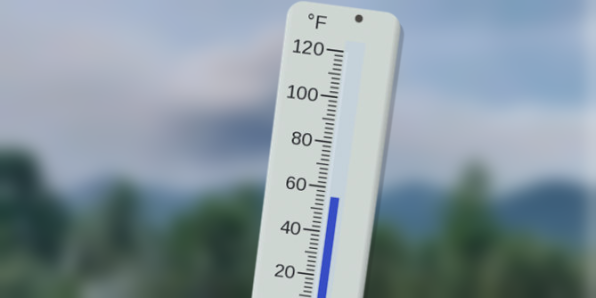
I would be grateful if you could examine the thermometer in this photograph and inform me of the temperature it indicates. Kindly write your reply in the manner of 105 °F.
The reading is 56 °F
